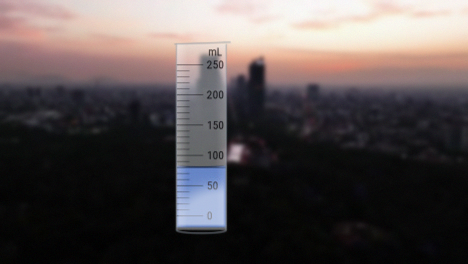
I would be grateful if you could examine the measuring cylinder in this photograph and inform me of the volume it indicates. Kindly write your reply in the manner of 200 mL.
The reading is 80 mL
